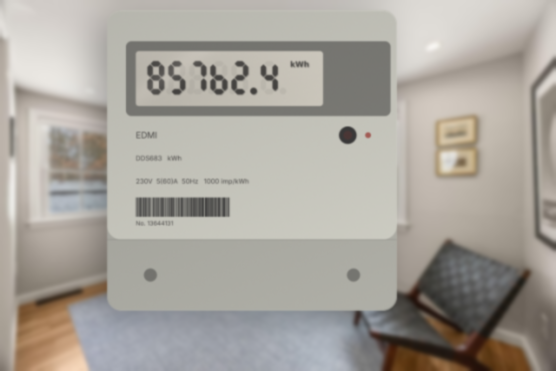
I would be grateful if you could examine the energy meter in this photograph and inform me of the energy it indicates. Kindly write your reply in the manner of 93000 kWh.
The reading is 85762.4 kWh
